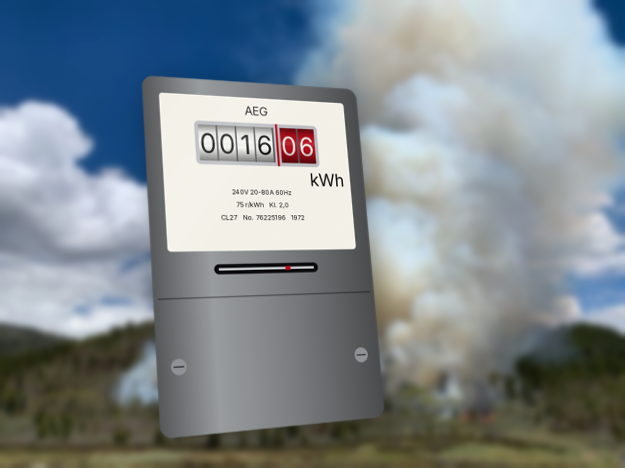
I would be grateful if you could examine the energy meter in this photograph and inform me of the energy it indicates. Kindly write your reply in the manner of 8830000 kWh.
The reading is 16.06 kWh
